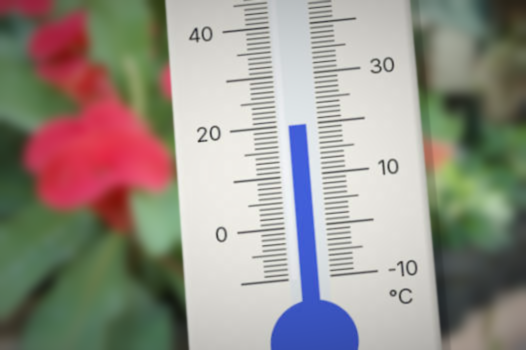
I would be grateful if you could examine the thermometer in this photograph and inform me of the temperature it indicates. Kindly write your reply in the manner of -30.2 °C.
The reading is 20 °C
